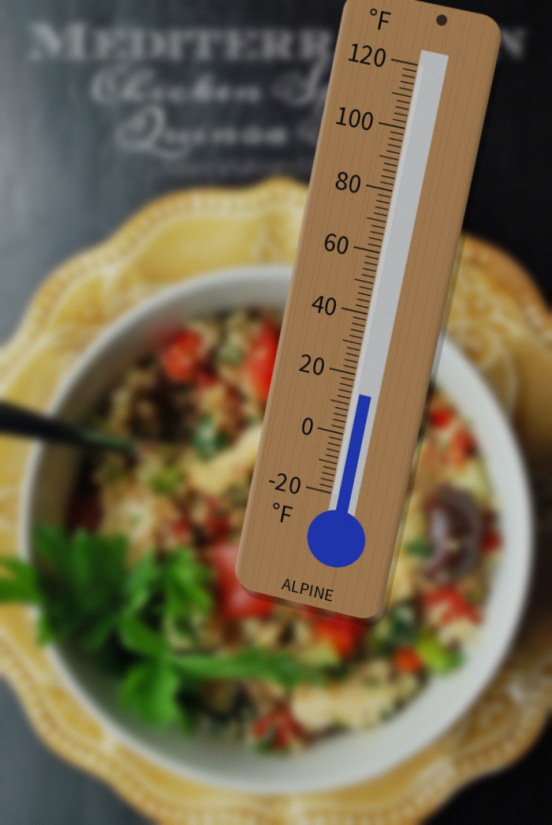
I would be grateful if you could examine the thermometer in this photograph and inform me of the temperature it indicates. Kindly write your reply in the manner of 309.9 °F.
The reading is 14 °F
